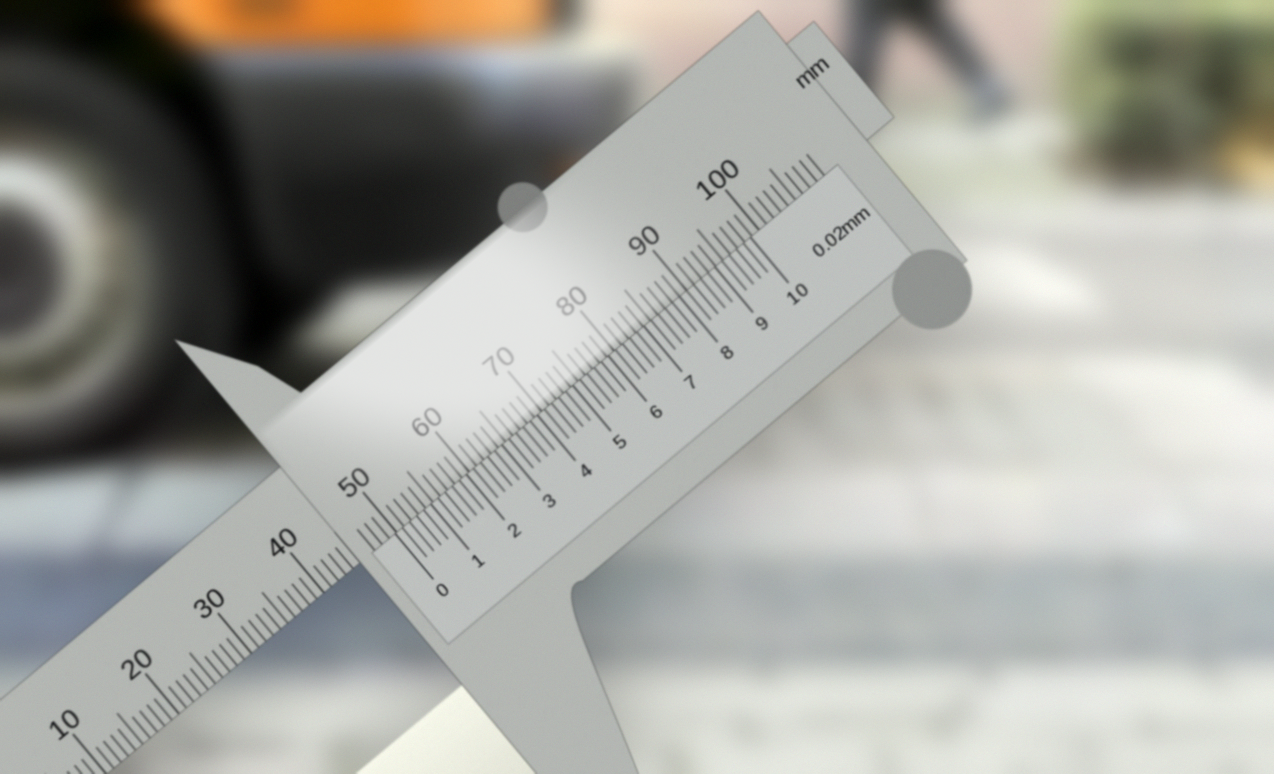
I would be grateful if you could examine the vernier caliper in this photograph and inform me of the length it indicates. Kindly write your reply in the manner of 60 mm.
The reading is 49.8 mm
